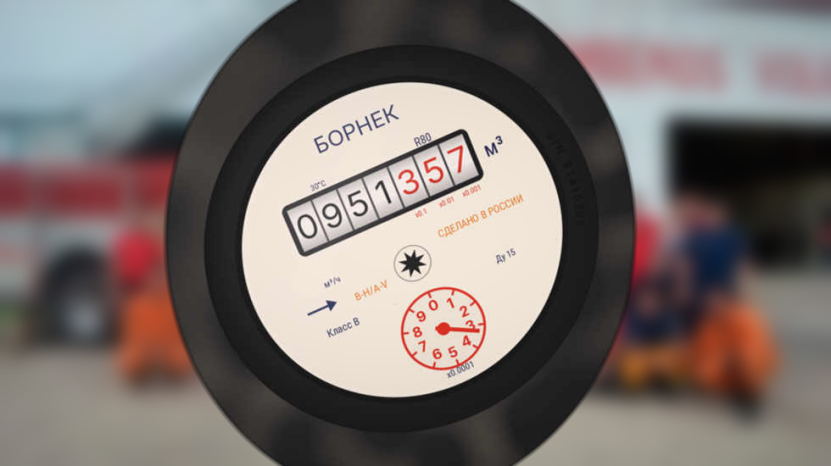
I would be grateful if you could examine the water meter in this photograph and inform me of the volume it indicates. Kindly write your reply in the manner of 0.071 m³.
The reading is 951.3573 m³
